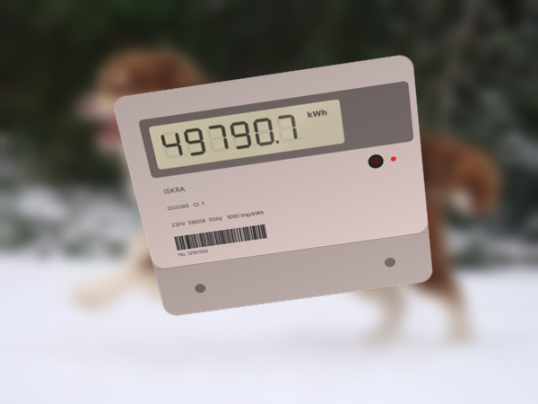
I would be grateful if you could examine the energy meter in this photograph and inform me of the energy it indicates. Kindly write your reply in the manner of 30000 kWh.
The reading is 49790.7 kWh
